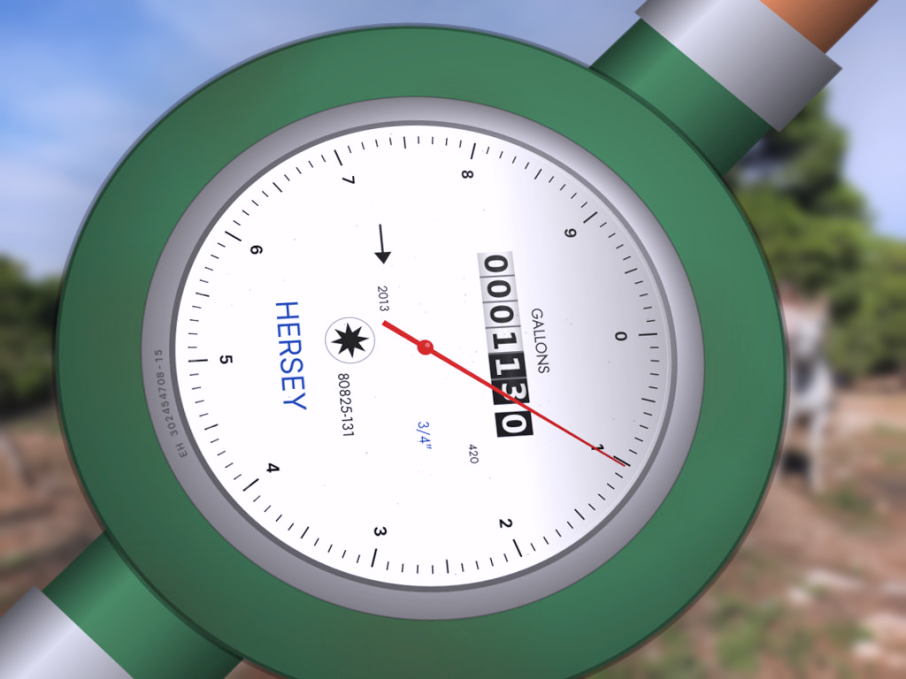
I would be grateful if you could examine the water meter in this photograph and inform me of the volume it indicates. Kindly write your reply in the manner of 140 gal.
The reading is 1131.0 gal
